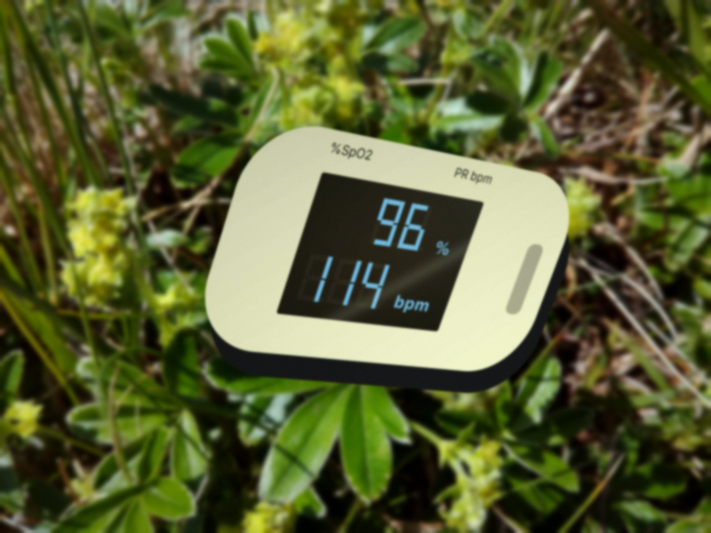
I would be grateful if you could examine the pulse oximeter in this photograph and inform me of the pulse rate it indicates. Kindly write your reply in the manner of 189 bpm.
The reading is 114 bpm
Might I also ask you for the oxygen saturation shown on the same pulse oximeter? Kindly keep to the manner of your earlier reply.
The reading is 96 %
